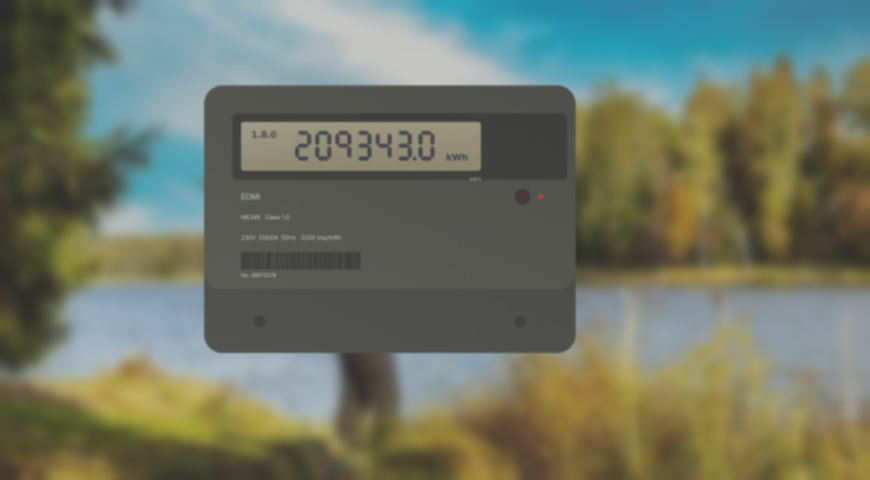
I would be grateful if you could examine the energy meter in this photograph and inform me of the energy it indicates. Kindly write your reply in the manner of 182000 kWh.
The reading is 209343.0 kWh
